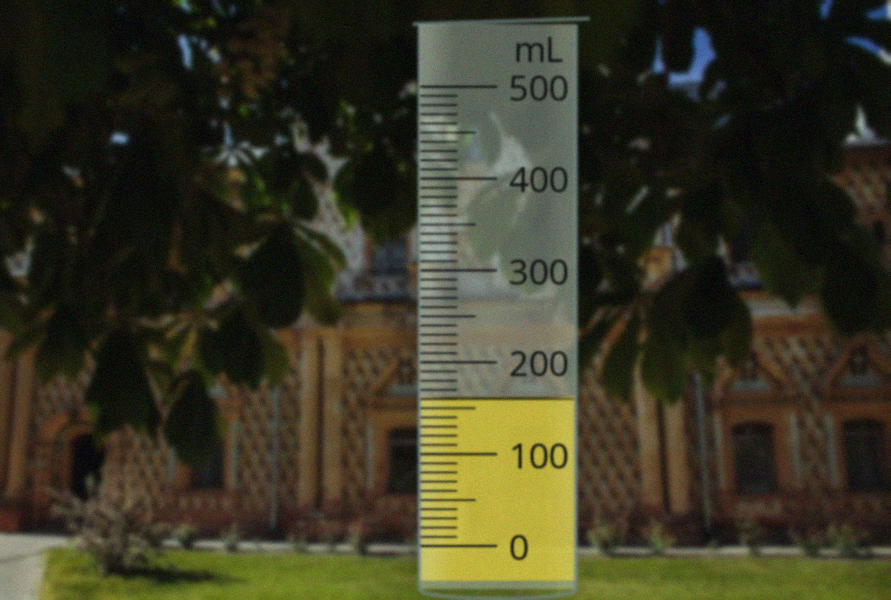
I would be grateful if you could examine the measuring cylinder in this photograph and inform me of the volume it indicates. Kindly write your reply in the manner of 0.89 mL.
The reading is 160 mL
